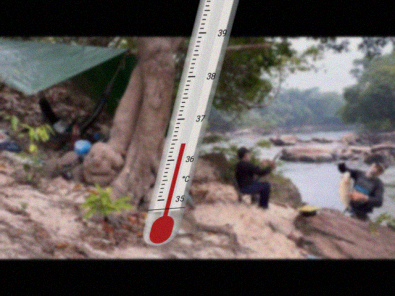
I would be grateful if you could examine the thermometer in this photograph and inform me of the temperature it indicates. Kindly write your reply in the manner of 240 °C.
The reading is 36.4 °C
